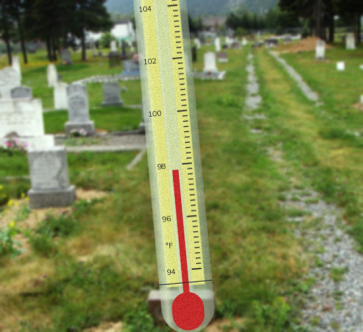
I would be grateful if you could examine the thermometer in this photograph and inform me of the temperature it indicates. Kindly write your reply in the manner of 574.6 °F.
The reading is 97.8 °F
